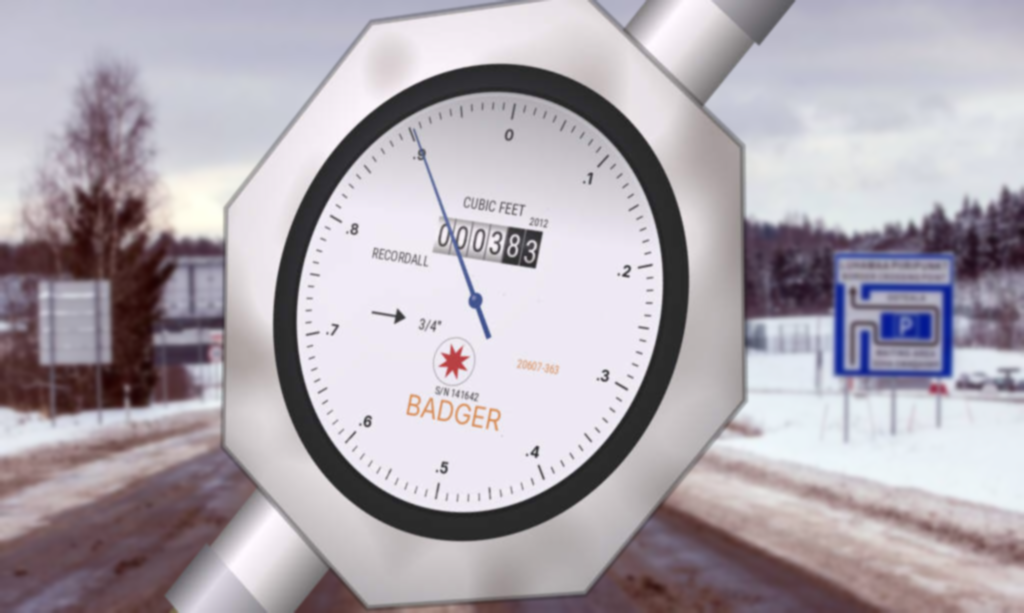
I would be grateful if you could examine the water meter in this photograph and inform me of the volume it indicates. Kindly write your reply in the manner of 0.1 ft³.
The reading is 382.90 ft³
